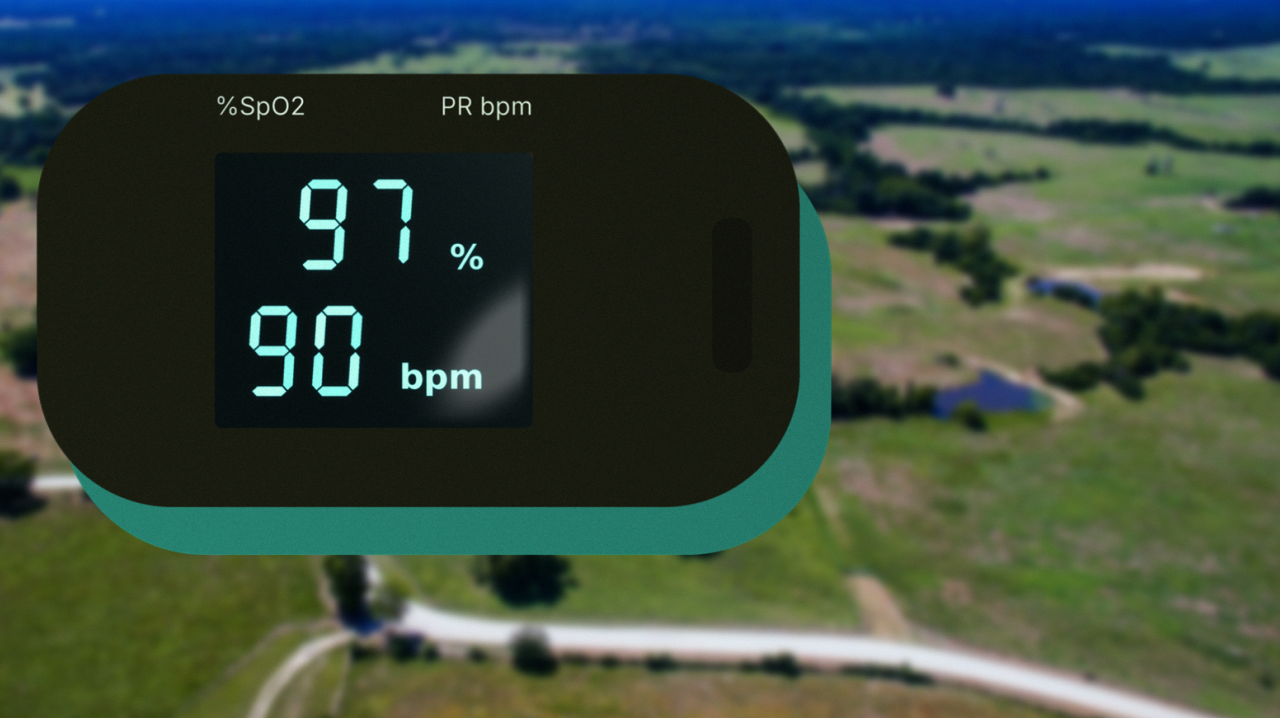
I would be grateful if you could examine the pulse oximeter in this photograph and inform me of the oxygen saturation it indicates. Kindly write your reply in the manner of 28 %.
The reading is 97 %
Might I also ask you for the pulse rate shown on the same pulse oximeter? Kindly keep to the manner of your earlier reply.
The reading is 90 bpm
